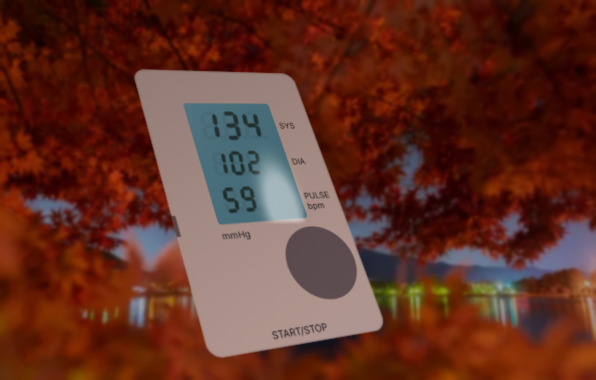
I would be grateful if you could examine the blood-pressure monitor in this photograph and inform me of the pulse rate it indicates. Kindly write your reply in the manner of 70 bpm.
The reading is 59 bpm
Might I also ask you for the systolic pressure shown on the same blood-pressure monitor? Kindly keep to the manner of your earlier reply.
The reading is 134 mmHg
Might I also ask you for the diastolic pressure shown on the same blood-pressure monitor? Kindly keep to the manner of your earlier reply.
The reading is 102 mmHg
